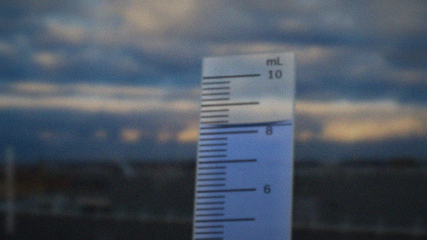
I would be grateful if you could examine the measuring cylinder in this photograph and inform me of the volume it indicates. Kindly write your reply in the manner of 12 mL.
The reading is 8.2 mL
